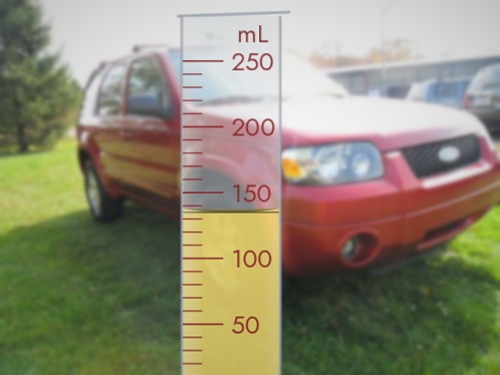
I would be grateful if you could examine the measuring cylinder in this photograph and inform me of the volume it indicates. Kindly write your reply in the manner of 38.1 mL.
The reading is 135 mL
